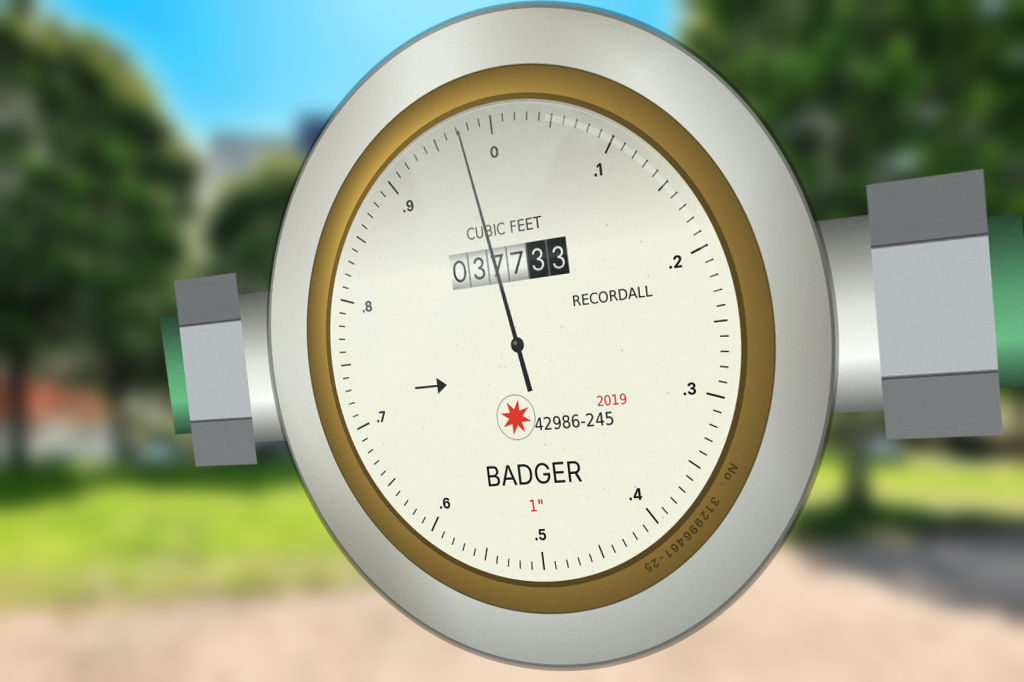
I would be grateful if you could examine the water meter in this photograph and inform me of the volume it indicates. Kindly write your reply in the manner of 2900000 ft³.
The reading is 37732.97 ft³
